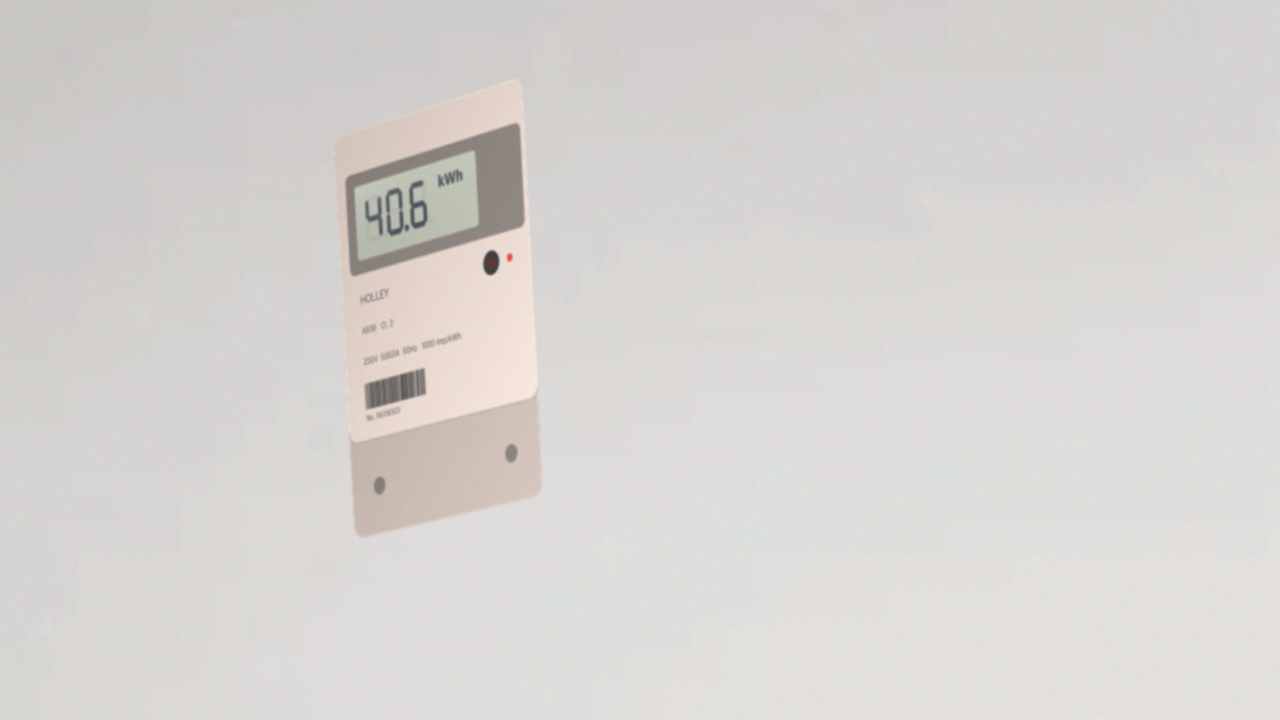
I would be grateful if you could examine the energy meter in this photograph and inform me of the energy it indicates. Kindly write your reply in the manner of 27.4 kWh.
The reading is 40.6 kWh
